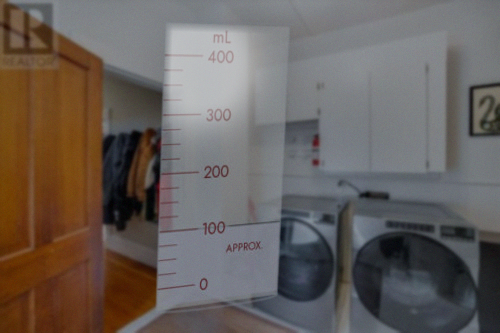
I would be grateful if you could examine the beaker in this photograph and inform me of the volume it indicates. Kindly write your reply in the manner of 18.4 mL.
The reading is 100 mL
